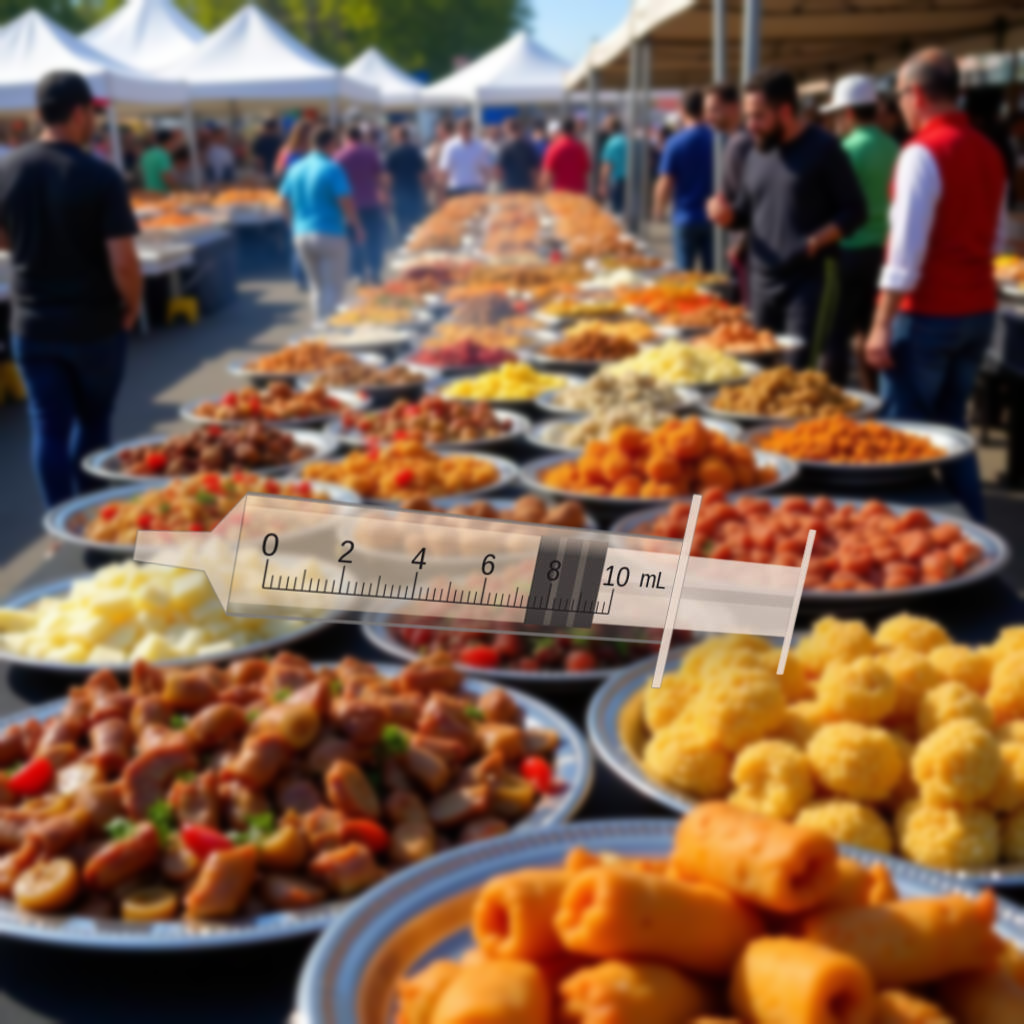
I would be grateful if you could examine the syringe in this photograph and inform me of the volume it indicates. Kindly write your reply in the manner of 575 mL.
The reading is 7.4 mL
